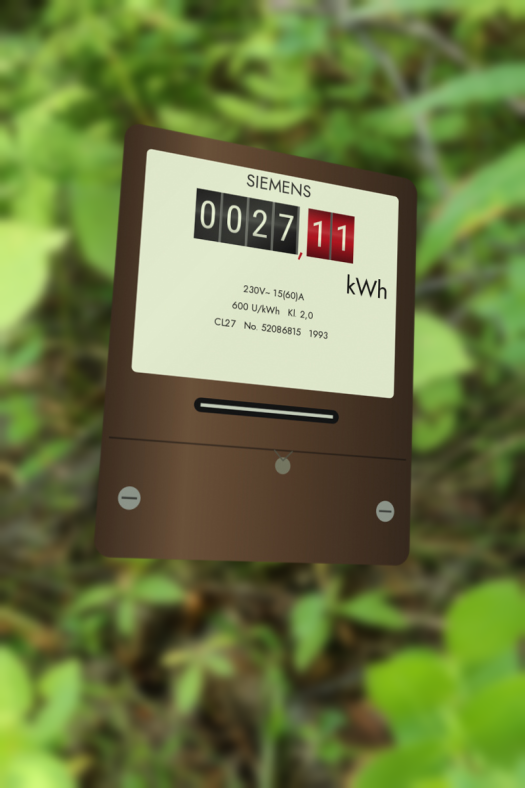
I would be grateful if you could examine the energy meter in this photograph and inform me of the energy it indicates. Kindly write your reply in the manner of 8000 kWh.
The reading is 27.11 kWh
